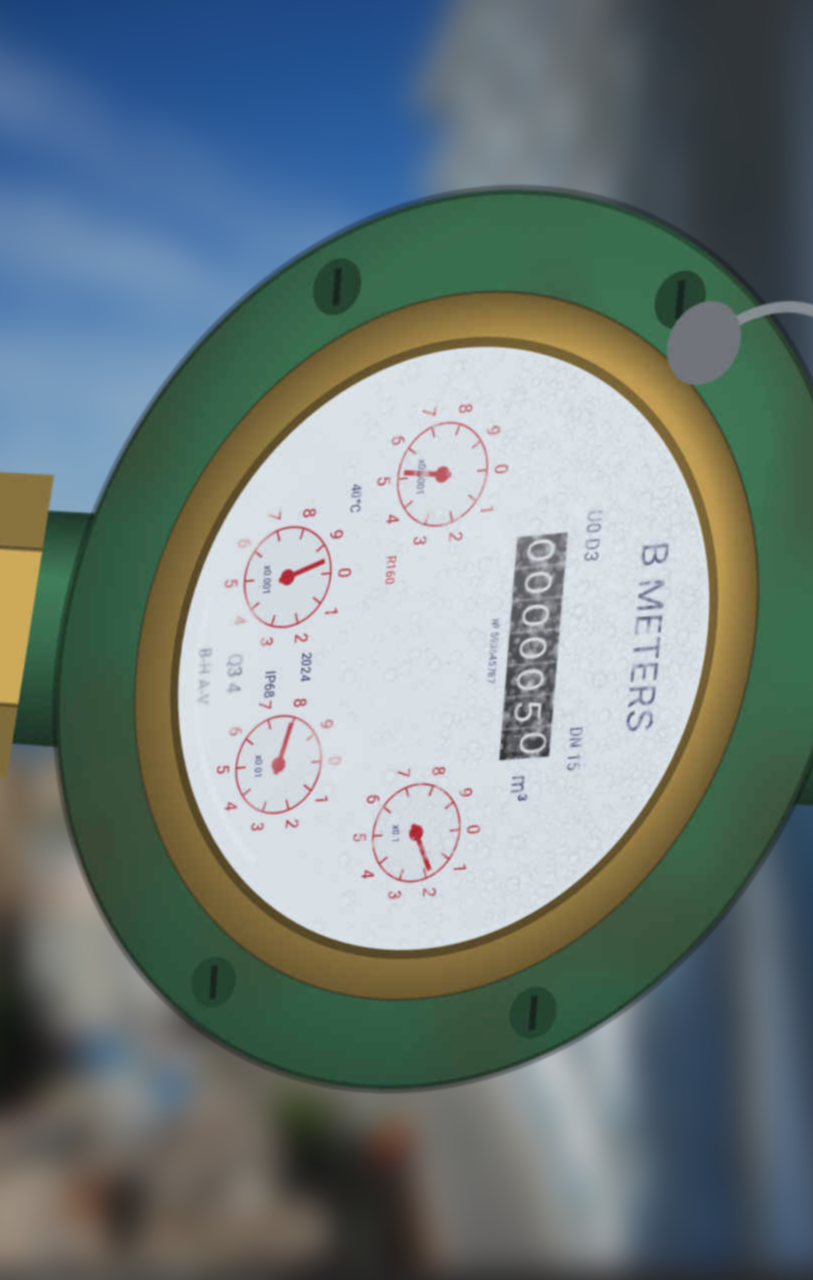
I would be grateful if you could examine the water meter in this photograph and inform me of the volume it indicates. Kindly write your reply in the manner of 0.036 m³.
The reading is 50.1795 m³
